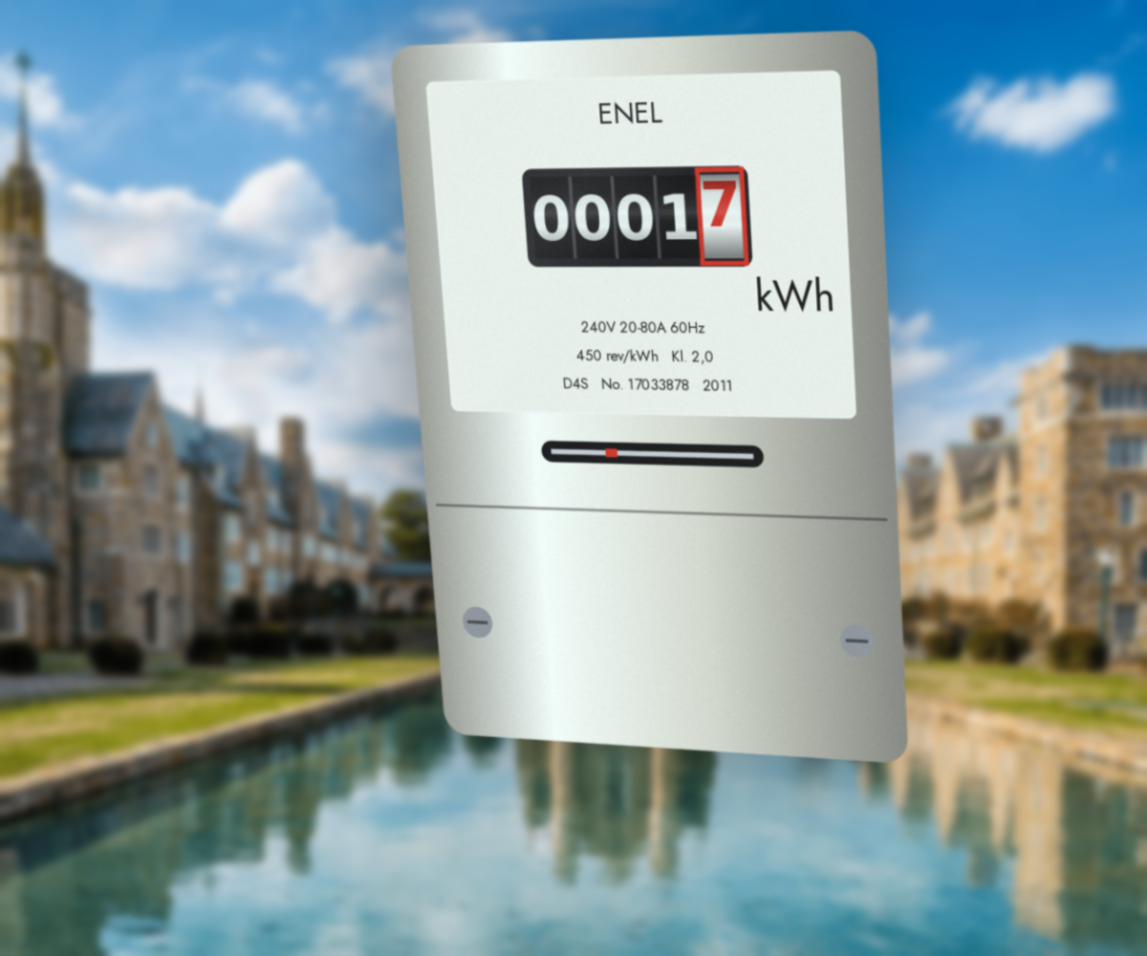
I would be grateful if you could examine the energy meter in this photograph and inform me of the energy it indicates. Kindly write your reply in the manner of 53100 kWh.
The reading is 1.7 kWh
